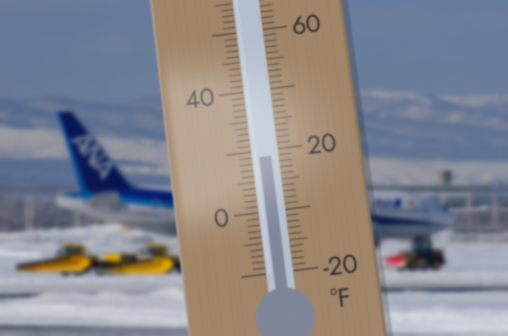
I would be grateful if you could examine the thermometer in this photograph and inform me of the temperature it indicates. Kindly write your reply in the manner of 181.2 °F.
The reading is 18 °F
